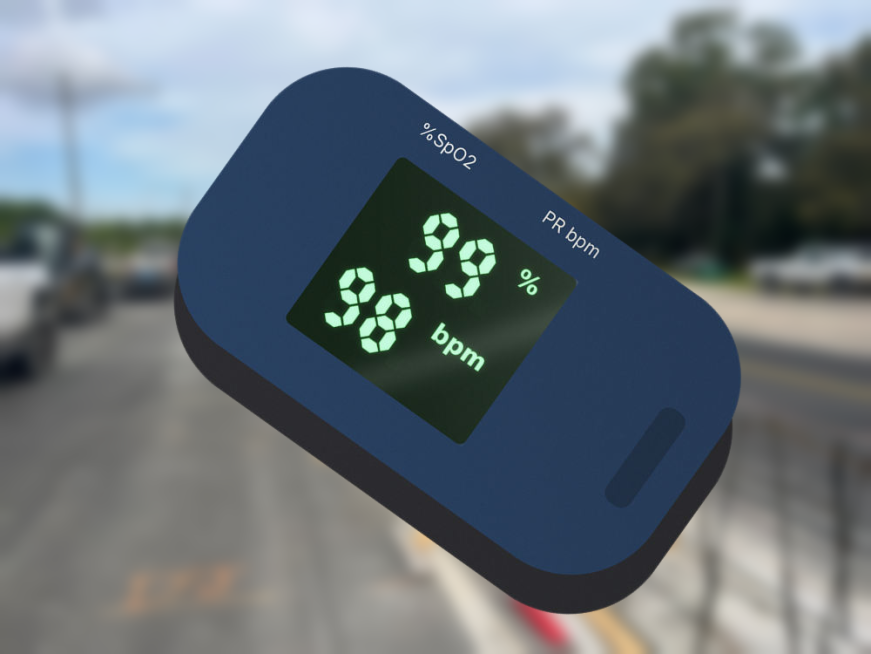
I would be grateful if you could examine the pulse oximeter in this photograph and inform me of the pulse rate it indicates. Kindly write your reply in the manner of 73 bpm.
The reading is 98 bpm
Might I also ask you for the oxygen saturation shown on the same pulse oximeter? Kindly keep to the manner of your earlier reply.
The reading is 99 %
